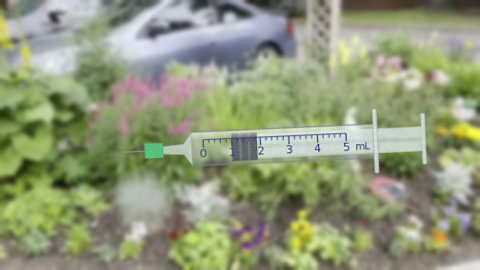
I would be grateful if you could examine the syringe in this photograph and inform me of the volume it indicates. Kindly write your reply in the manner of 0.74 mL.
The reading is 1 mL
